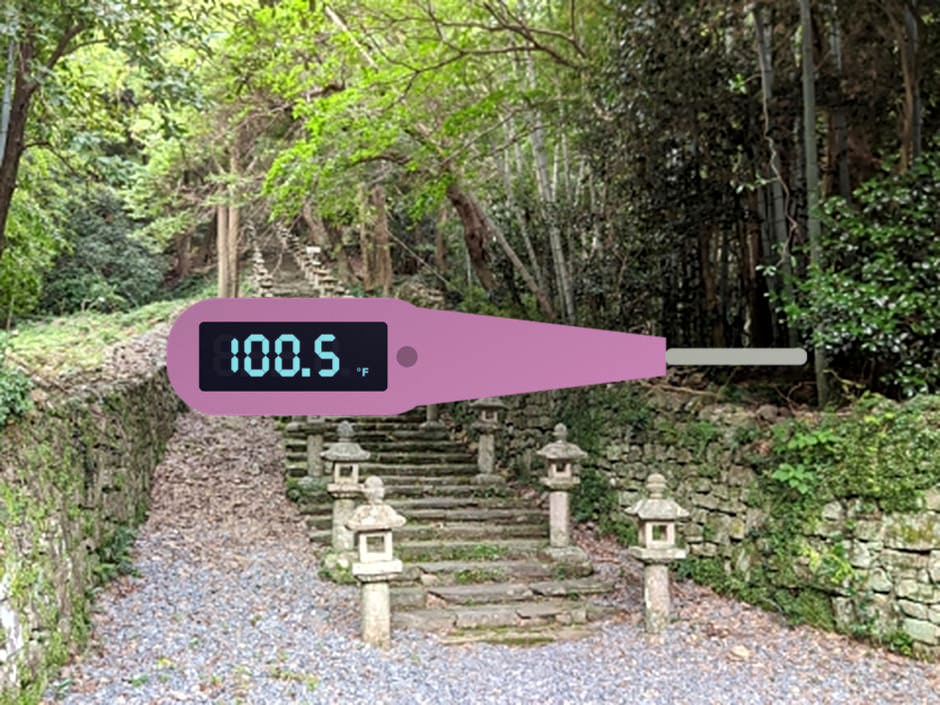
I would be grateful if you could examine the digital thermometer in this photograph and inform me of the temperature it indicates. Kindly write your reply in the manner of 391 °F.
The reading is 100.5 °F
